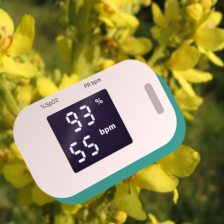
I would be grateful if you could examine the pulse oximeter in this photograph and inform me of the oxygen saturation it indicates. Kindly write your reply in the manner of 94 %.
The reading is 93 %
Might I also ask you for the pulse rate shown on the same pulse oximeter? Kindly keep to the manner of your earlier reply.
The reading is 55 bpm
